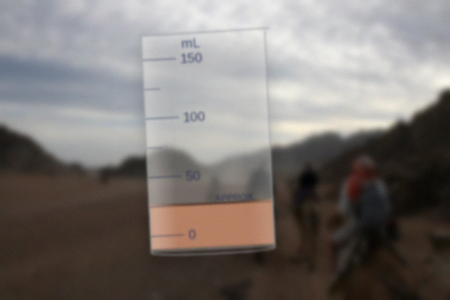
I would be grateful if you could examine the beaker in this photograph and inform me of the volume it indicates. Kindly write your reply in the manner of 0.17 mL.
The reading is 25 mL
